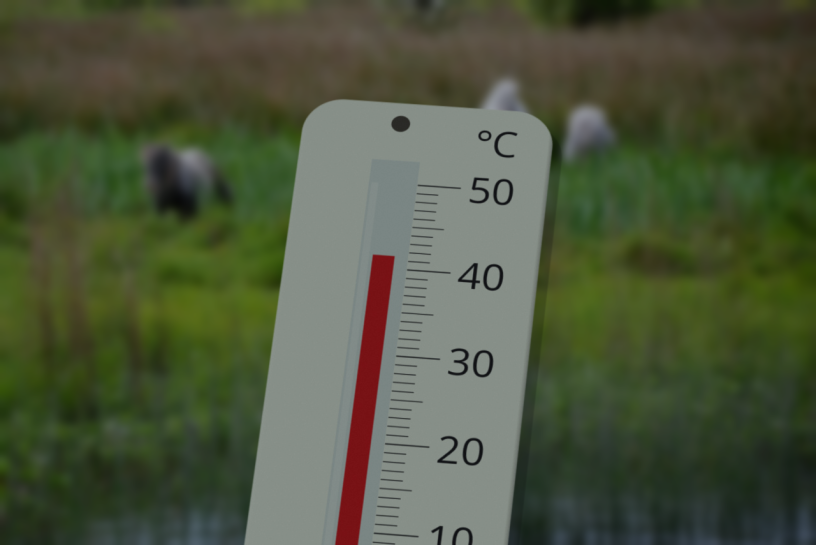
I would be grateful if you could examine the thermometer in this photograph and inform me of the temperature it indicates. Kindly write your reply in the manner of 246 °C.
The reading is 41.5 °C
